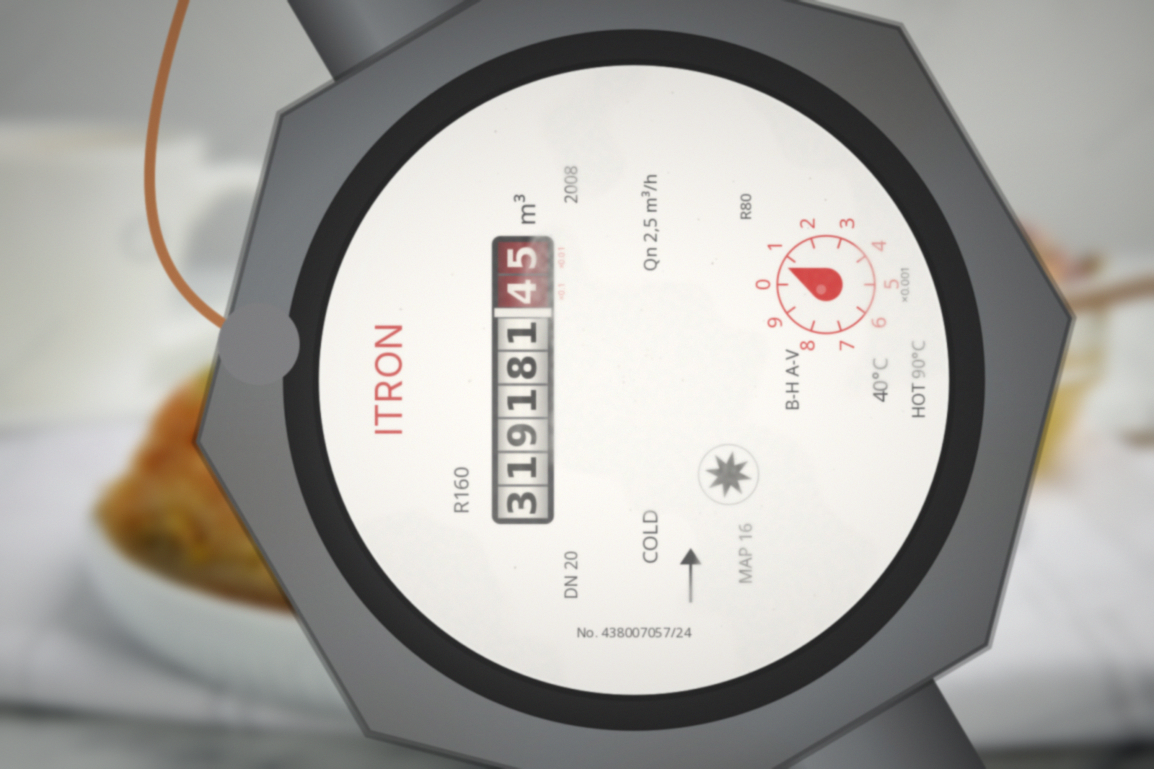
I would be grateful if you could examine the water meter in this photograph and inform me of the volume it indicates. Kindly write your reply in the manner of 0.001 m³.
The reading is 319181.450 m³
